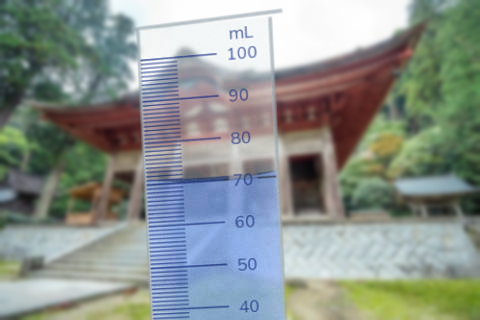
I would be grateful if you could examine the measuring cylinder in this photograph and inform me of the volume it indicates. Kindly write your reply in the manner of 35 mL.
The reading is 70 mL
